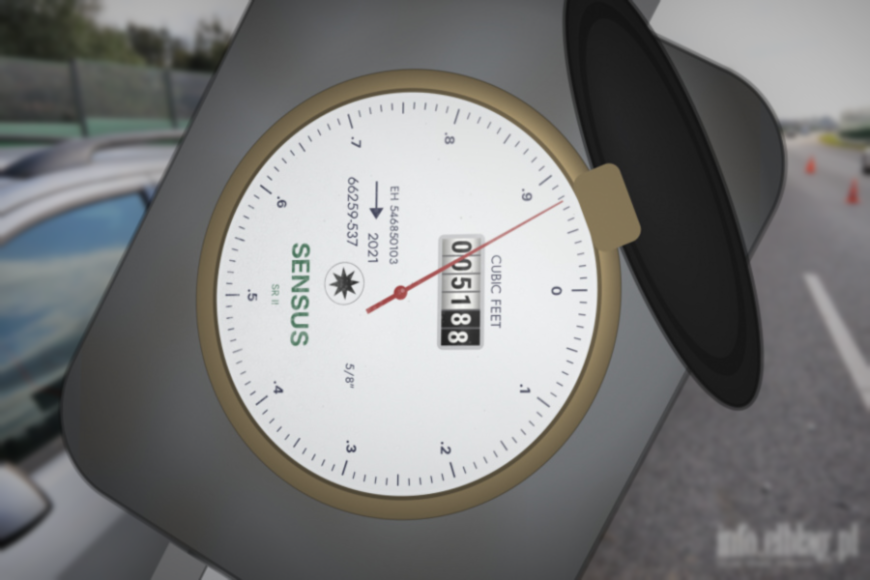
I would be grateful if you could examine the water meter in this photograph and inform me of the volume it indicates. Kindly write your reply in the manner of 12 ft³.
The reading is 5187.92 ft³
